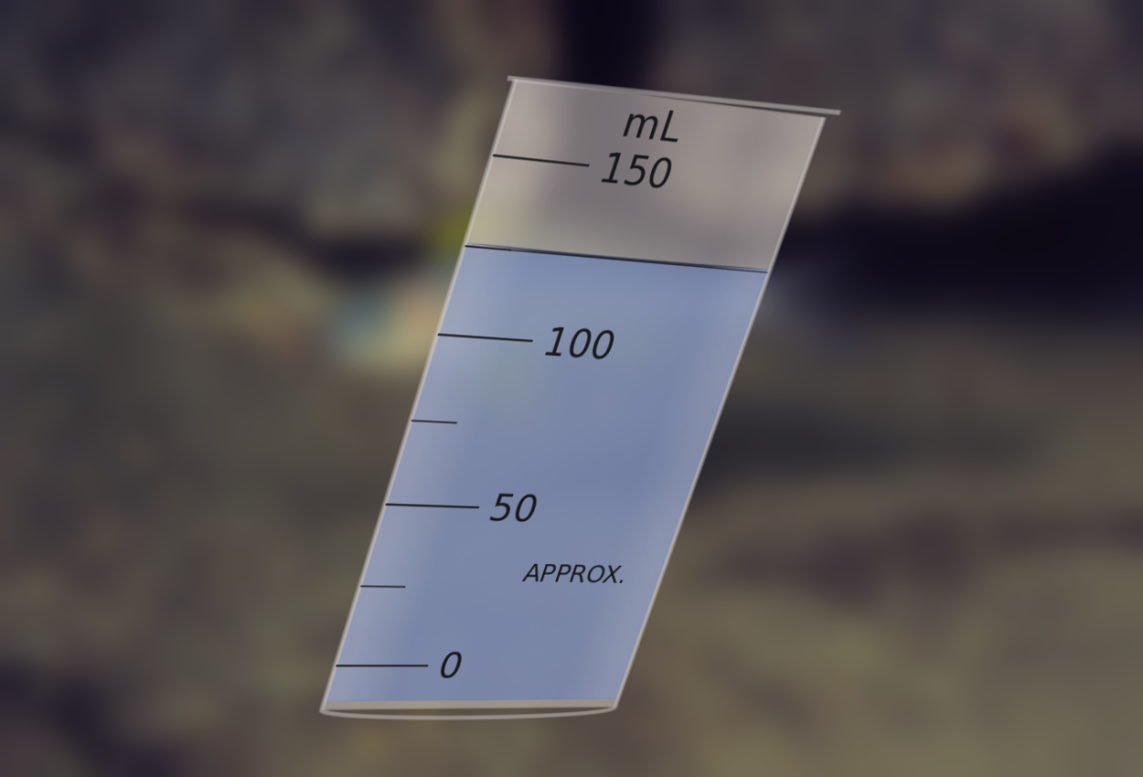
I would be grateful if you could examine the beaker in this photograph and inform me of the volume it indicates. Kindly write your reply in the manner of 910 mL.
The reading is 125 mL
